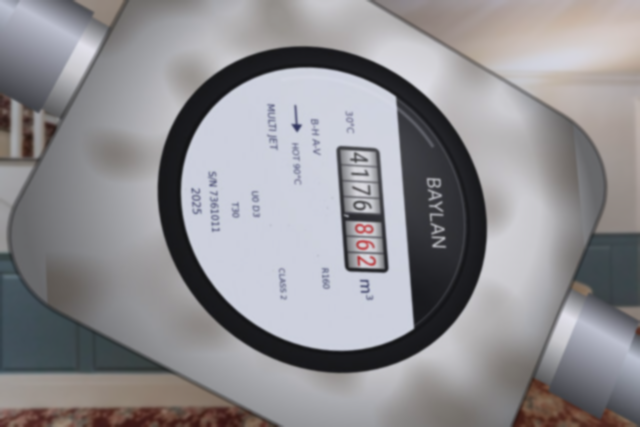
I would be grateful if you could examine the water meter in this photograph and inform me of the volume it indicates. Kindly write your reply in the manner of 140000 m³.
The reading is 4176.862 m³
